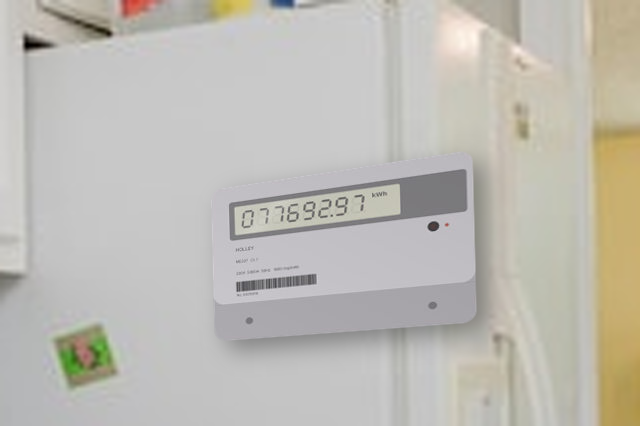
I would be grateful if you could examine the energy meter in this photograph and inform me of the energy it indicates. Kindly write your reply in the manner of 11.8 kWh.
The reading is 77692.97 kWh
